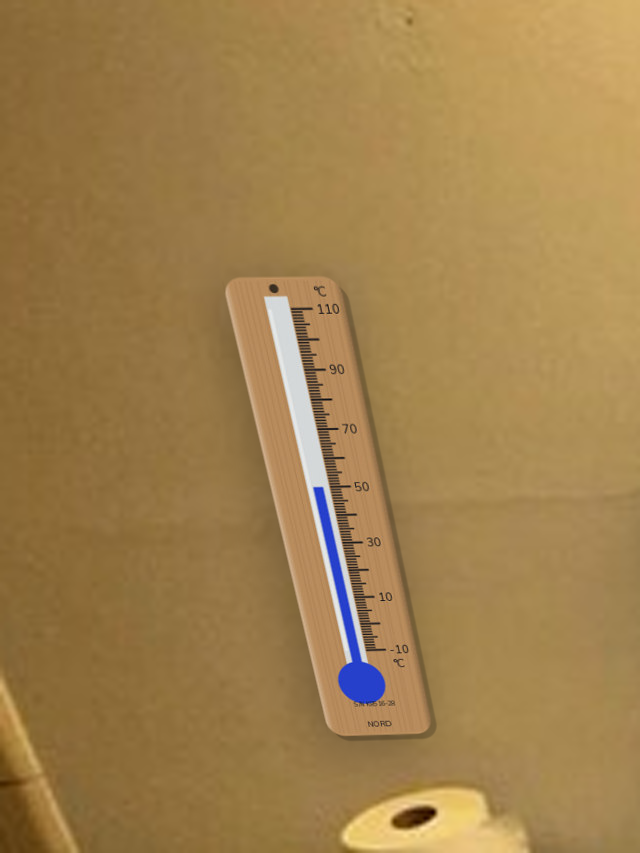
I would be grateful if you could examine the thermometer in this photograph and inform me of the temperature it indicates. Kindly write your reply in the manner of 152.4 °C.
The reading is 50 °C
